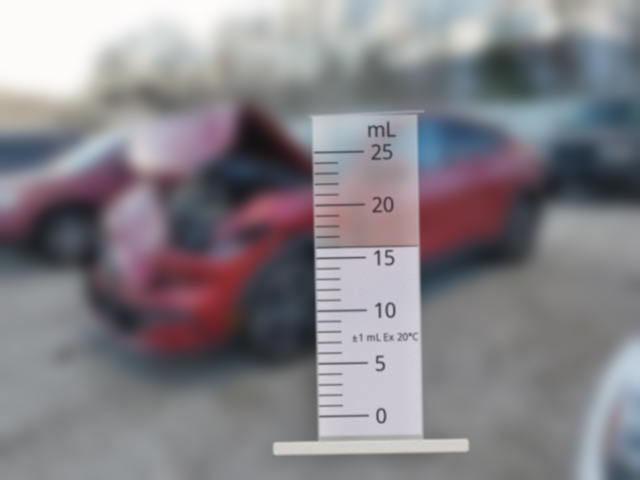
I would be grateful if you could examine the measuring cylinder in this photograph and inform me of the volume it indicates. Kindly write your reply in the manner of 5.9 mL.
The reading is 16 mL
